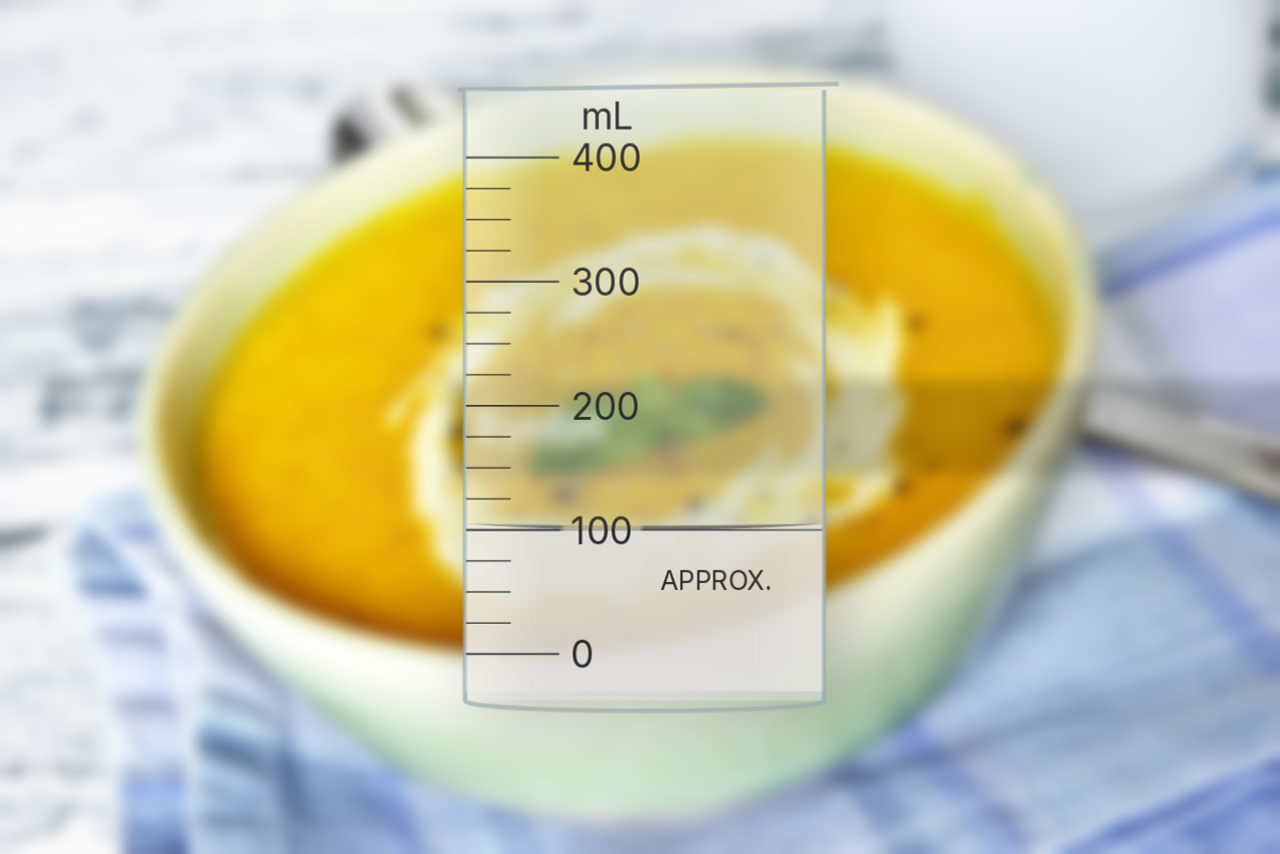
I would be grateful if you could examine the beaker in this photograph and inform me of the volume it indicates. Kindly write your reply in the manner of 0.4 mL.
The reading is 100 mL
